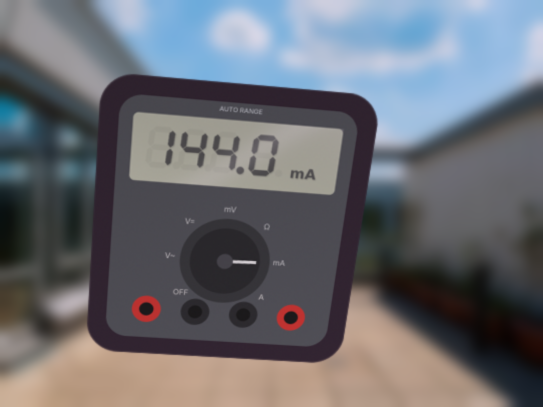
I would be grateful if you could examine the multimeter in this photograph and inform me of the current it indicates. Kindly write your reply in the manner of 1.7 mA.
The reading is 144.0 mA
